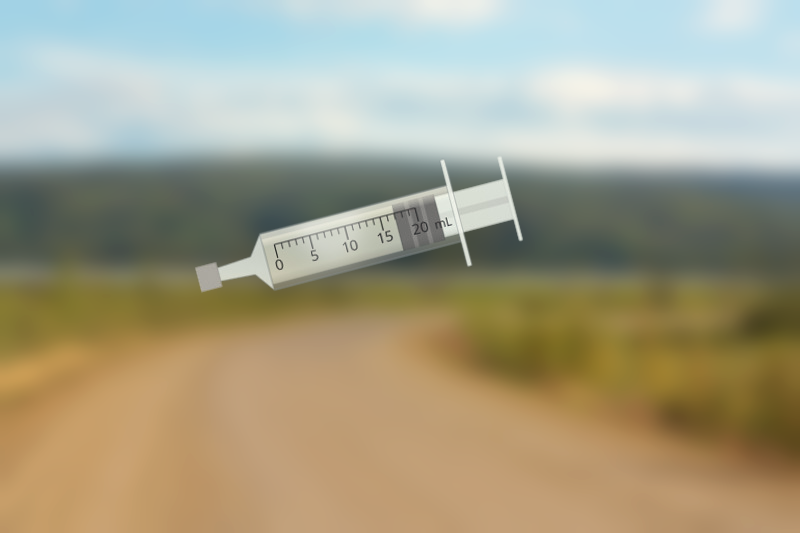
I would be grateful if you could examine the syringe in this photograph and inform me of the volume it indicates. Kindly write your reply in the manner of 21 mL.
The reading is 17 mL
